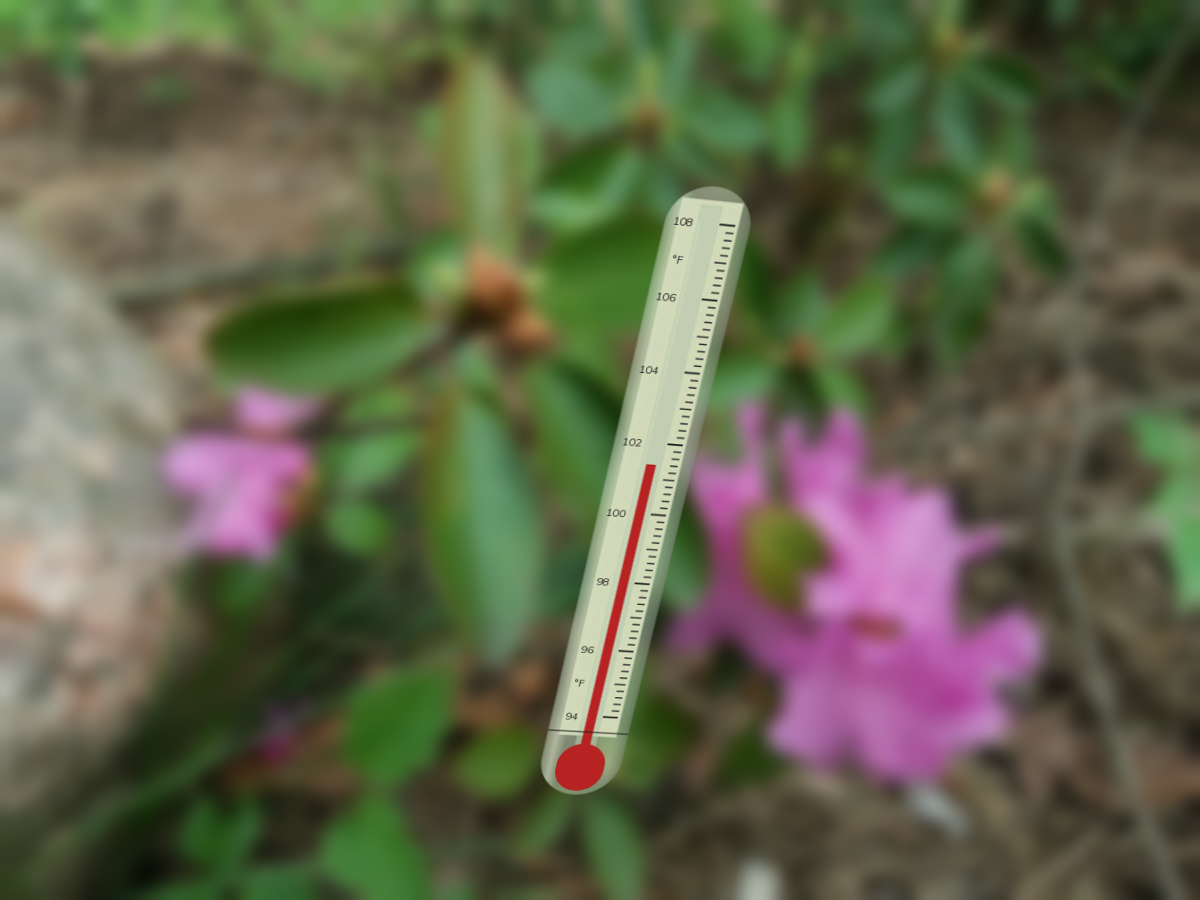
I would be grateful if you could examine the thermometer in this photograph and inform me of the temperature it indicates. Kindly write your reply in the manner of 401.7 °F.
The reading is 101.4 °F
